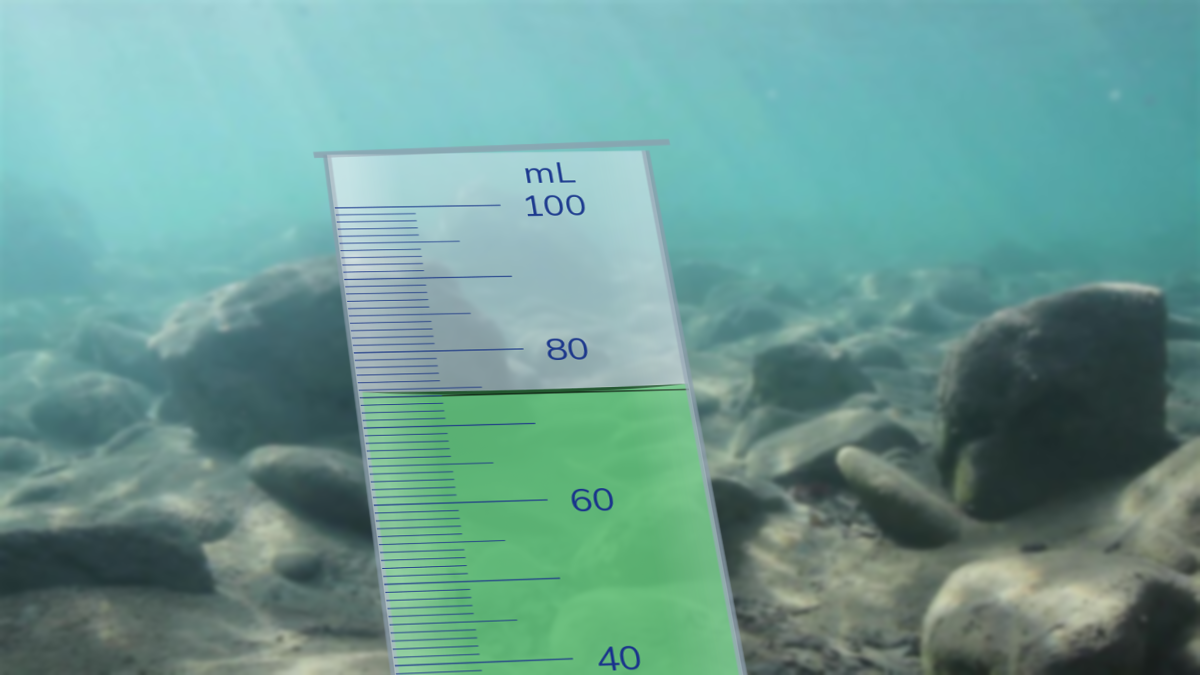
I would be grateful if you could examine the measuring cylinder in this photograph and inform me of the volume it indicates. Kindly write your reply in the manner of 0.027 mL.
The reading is 74 mL
